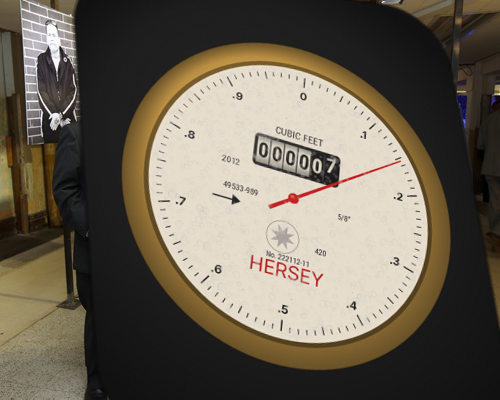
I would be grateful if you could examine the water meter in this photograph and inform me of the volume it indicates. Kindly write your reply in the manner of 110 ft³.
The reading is 7.15 ft³
